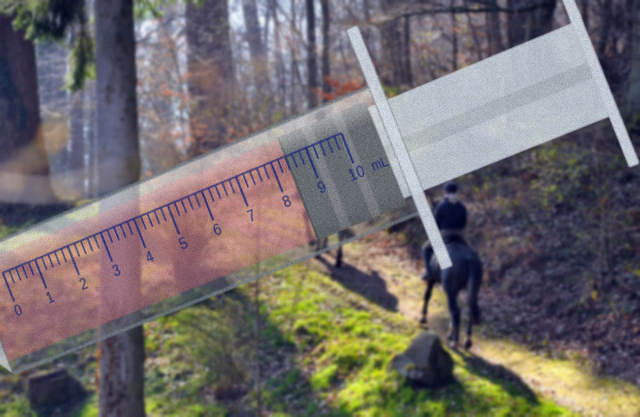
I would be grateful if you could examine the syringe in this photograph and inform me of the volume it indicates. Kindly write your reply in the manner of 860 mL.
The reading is 8.4 mL
